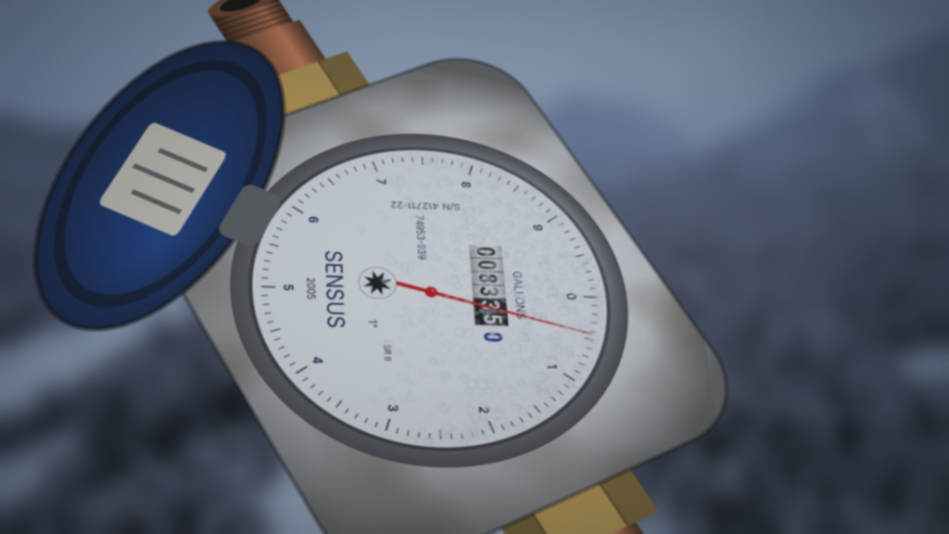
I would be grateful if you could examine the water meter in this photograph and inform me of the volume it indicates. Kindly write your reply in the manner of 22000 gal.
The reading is 83350.4 gal
